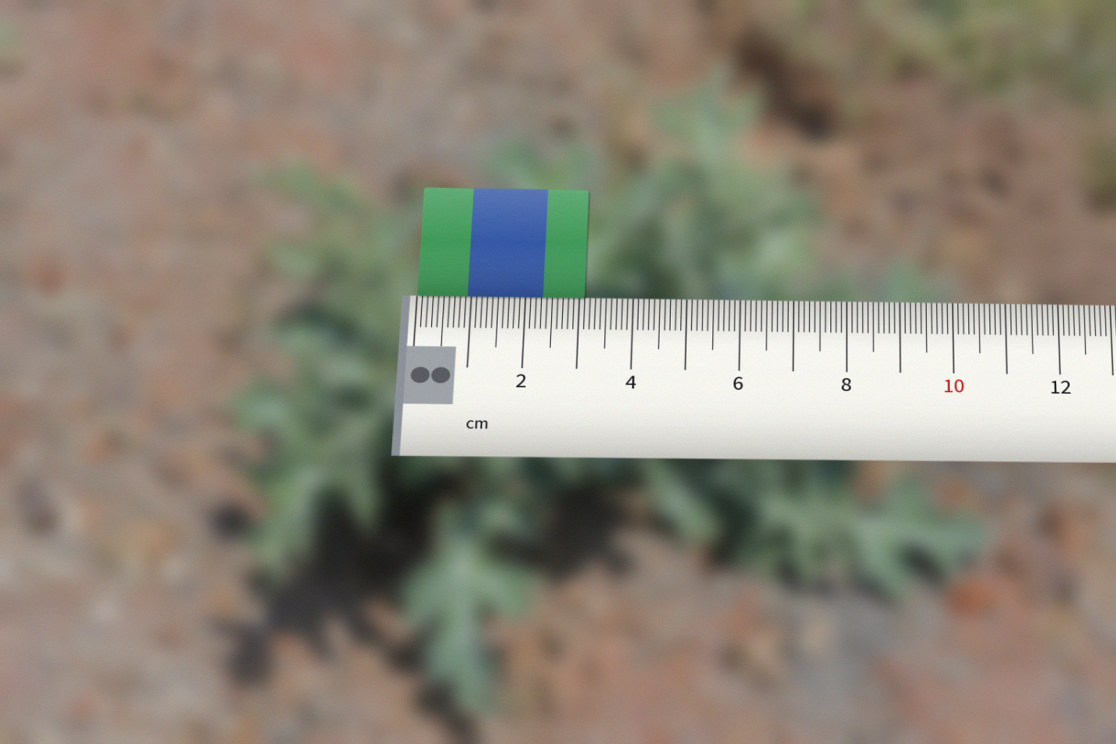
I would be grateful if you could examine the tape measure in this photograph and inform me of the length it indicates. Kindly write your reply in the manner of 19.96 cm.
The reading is 3.1 cm
